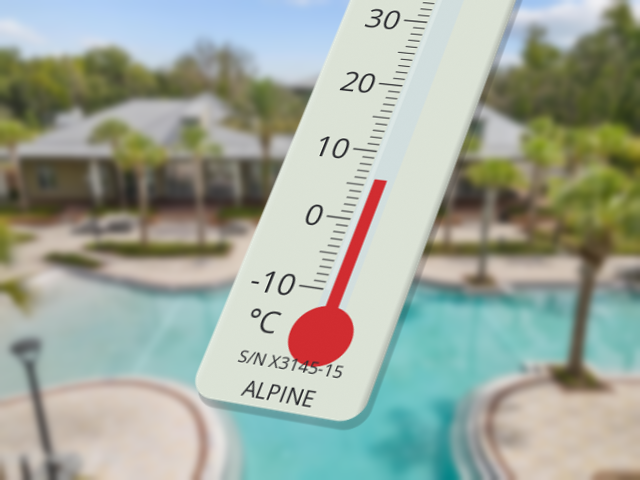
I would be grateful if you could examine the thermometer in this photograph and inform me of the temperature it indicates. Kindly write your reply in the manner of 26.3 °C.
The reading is 6 °C
